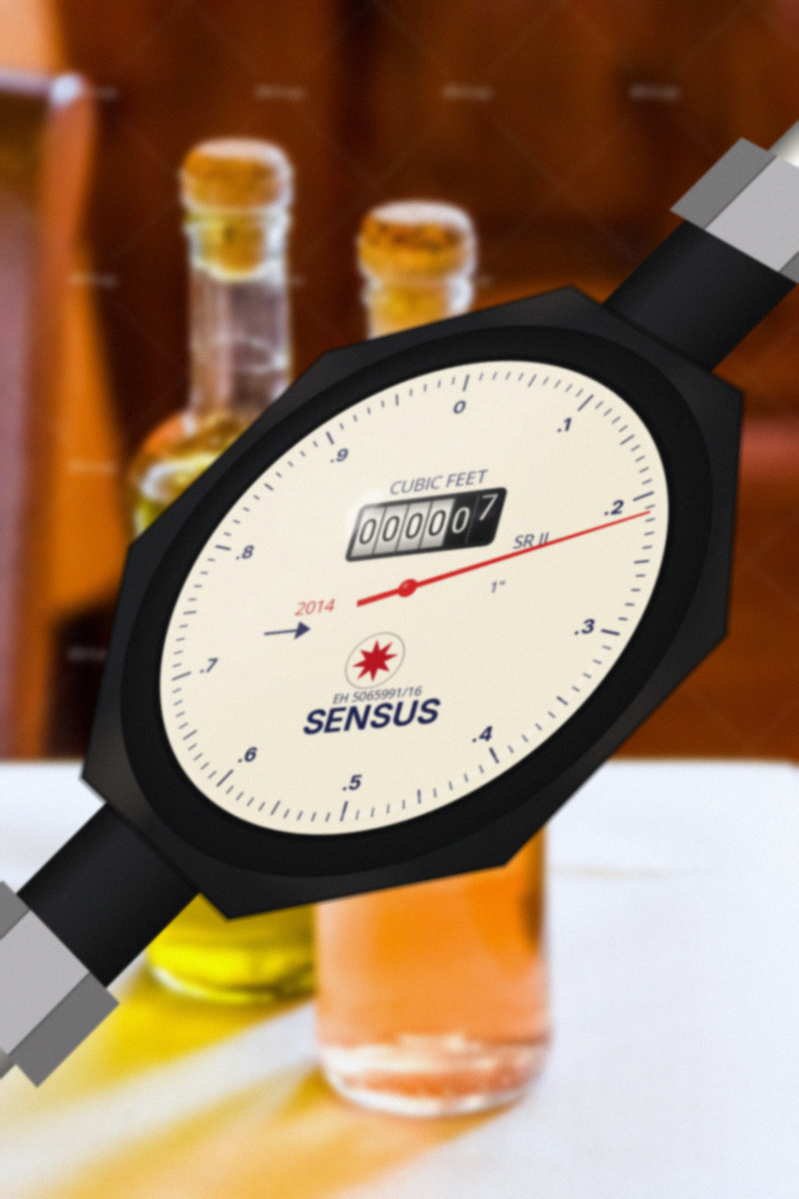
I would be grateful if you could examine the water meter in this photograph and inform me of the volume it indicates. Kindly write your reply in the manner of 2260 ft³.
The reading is 7.21 ft³
